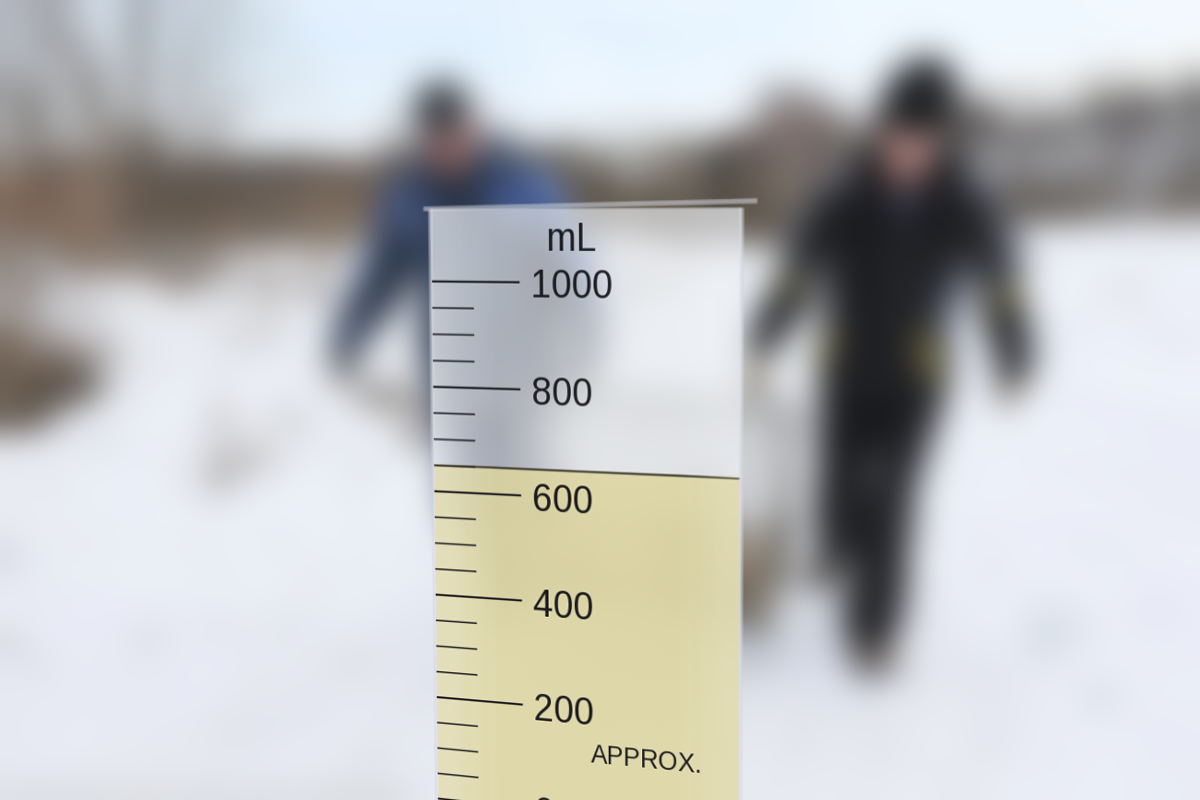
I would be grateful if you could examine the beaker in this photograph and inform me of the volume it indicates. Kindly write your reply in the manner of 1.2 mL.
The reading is 650 mL
